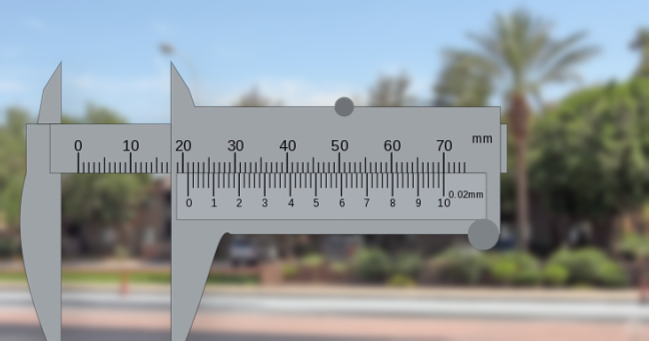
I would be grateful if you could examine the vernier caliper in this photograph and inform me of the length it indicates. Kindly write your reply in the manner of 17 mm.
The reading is 21.0 mm
